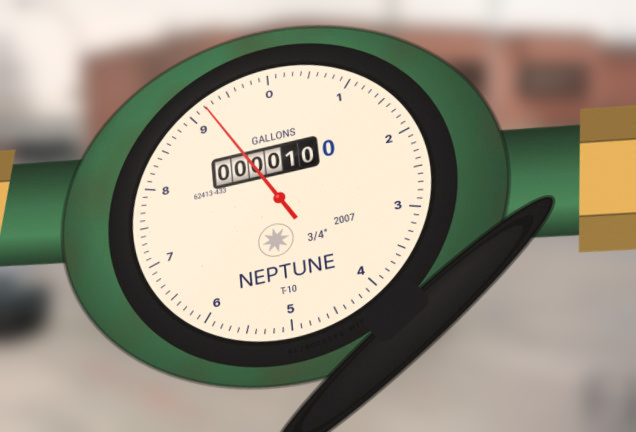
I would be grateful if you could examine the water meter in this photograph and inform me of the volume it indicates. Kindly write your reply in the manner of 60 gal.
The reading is 99.2 gal
